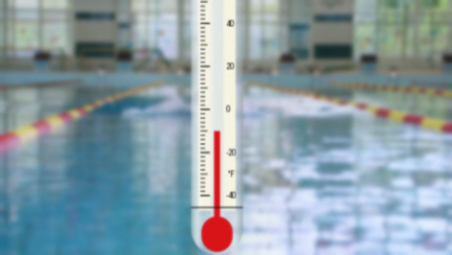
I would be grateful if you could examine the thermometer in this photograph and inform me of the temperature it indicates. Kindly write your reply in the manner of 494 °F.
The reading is -10 °F
